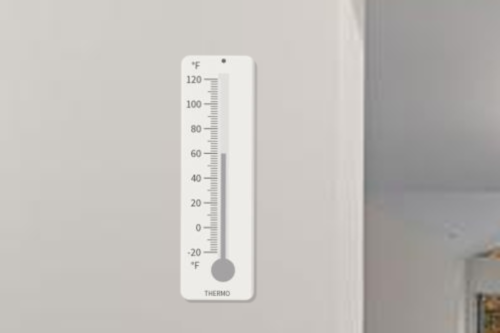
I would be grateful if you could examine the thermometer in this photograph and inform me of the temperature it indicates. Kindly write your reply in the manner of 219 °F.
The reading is 60 °F
